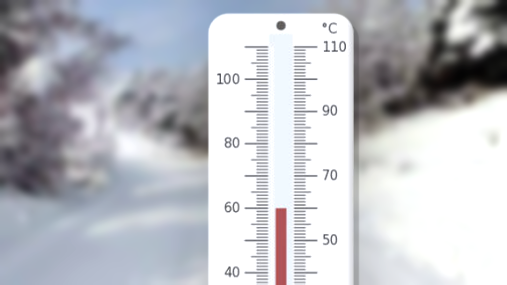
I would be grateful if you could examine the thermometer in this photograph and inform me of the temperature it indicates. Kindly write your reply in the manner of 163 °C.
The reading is 60 °C
